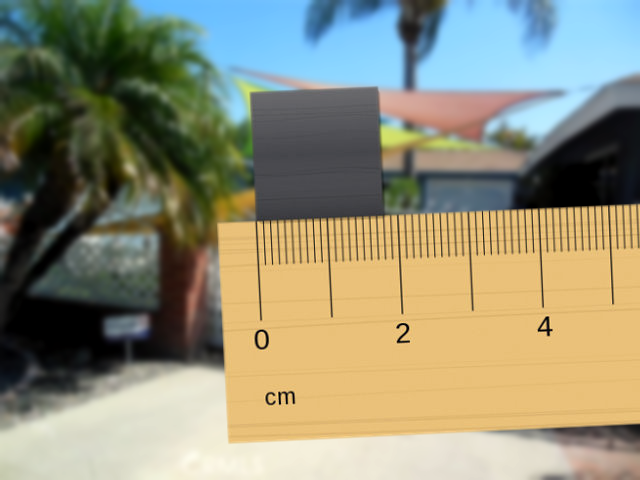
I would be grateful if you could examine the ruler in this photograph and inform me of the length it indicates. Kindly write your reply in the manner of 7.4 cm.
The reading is 1.8 cm
